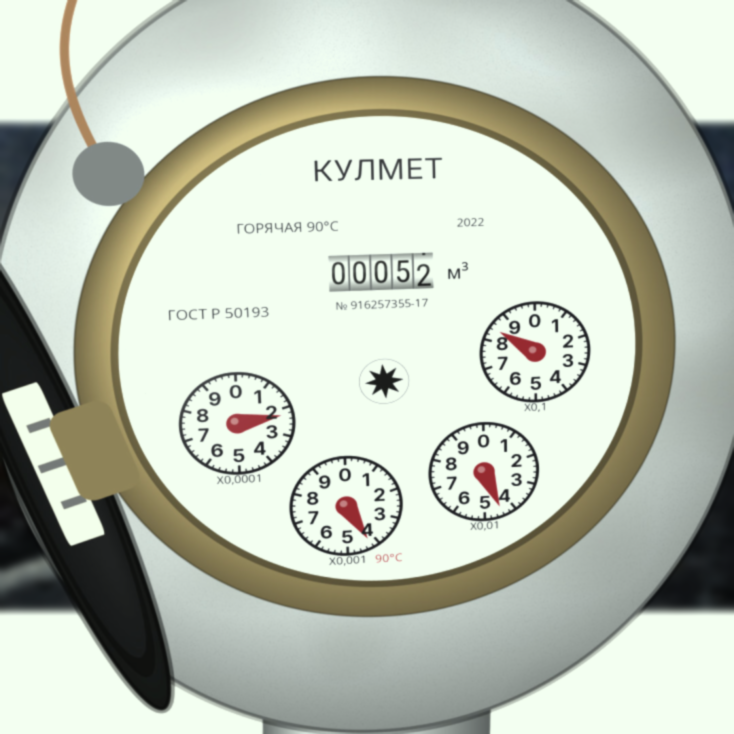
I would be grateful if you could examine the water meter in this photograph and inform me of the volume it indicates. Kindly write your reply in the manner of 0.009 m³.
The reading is 51.8442 m³
